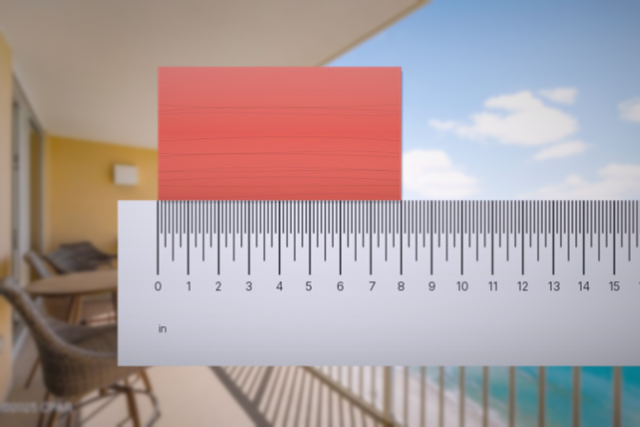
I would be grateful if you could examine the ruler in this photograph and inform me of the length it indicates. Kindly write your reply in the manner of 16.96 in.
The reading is 8 in
